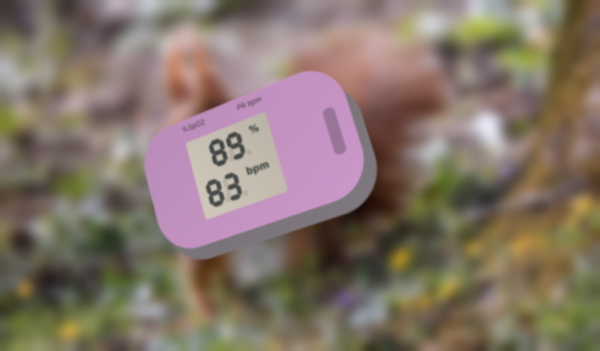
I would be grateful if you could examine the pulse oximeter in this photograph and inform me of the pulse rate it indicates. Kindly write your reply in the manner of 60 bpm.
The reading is 83 bpm
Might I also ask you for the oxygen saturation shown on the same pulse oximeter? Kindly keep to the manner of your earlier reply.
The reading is 89 %
